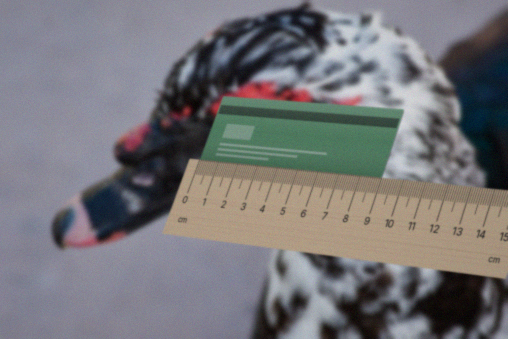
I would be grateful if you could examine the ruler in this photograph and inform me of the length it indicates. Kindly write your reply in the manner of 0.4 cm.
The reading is 9 cm
